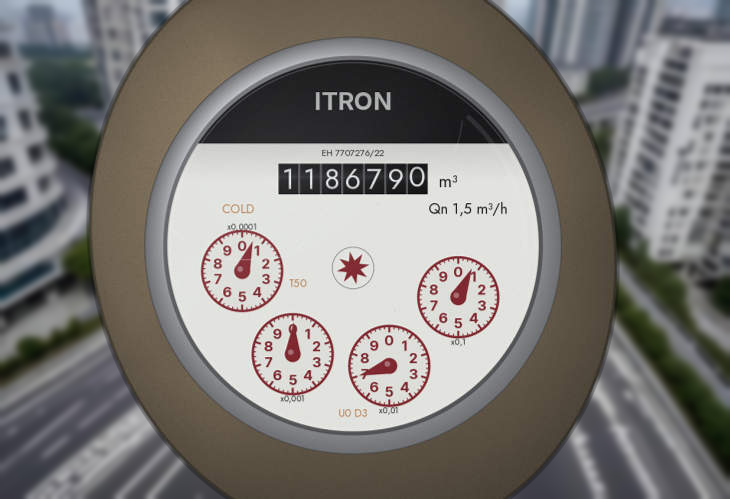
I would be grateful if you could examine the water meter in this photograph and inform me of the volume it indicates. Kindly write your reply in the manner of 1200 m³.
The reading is 1186790.0700 m³
